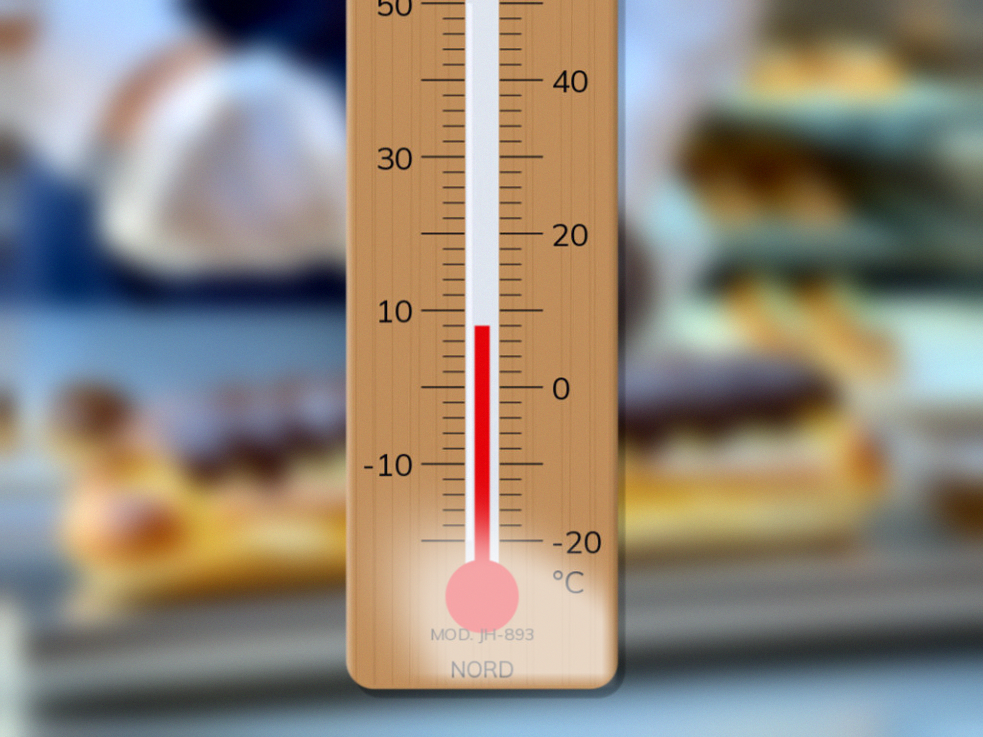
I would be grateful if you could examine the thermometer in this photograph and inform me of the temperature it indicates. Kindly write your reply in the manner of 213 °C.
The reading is 8 °C
